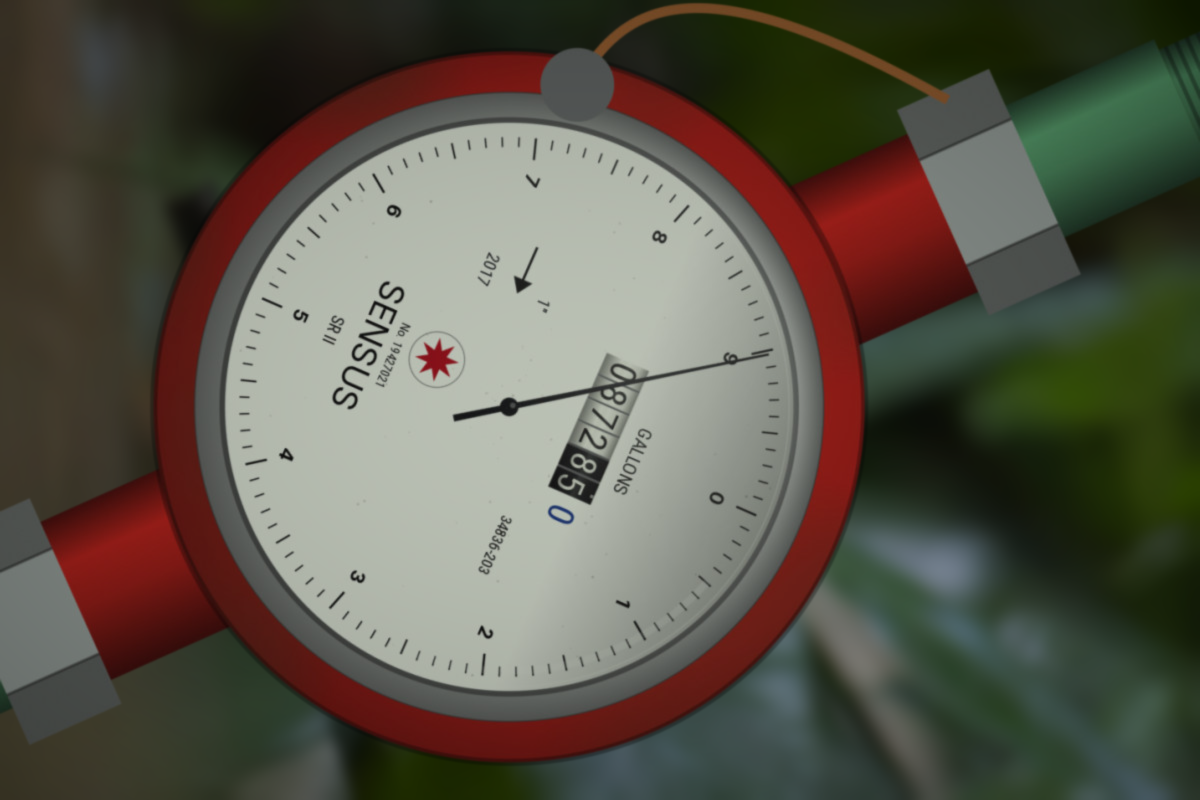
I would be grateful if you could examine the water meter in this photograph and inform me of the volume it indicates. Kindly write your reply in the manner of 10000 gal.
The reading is 872849.0 gal
